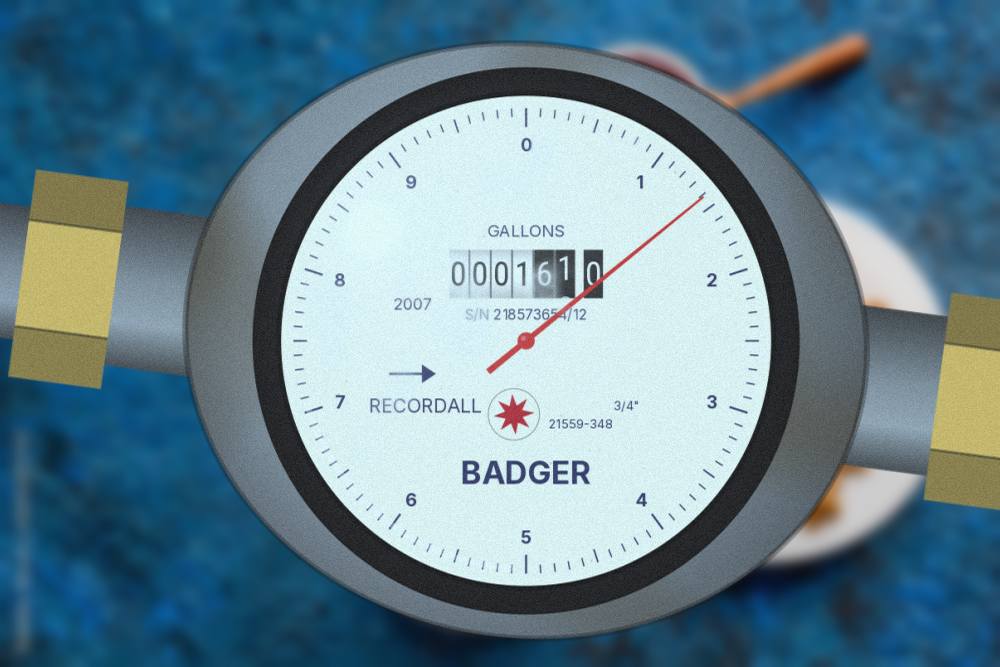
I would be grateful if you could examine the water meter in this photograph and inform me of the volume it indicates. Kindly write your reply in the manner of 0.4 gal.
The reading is 1611.4 gal
